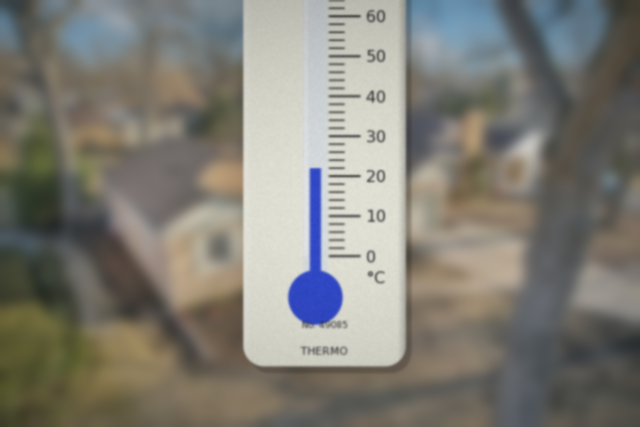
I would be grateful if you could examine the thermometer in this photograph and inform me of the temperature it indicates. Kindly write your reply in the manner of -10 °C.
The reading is 22 °C
